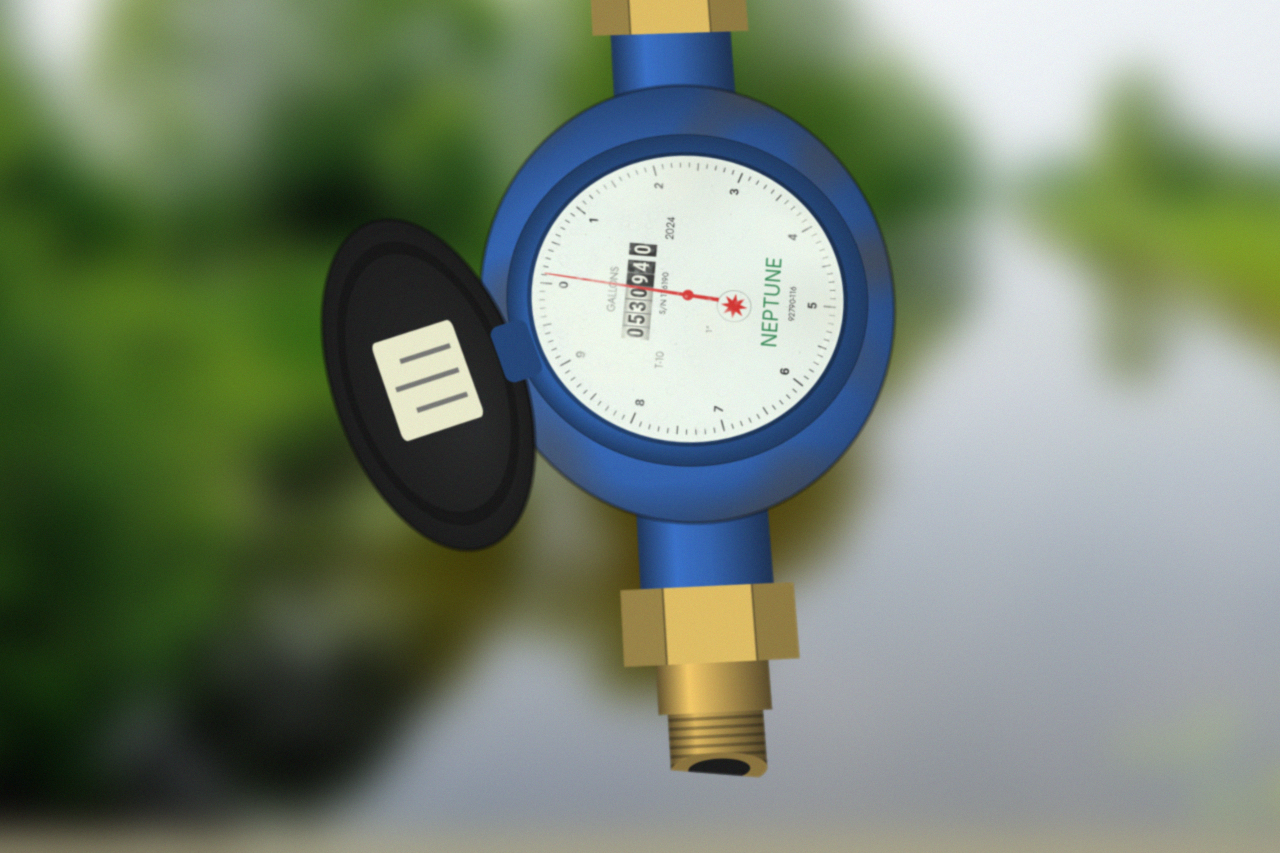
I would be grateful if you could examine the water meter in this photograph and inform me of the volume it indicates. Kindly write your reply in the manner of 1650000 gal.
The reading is 530940.1 gal
